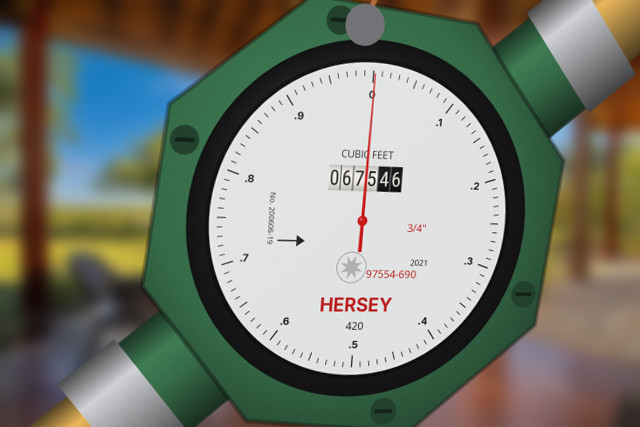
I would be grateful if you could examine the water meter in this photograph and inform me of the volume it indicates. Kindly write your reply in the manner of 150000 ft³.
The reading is 67546.00 ft³
